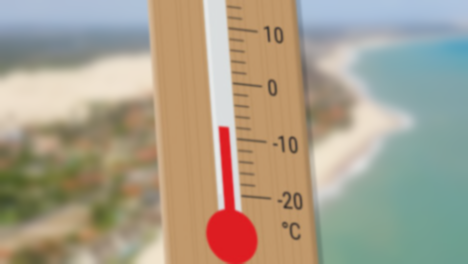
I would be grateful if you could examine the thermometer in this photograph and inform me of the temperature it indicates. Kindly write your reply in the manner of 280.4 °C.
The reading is -8 °C
